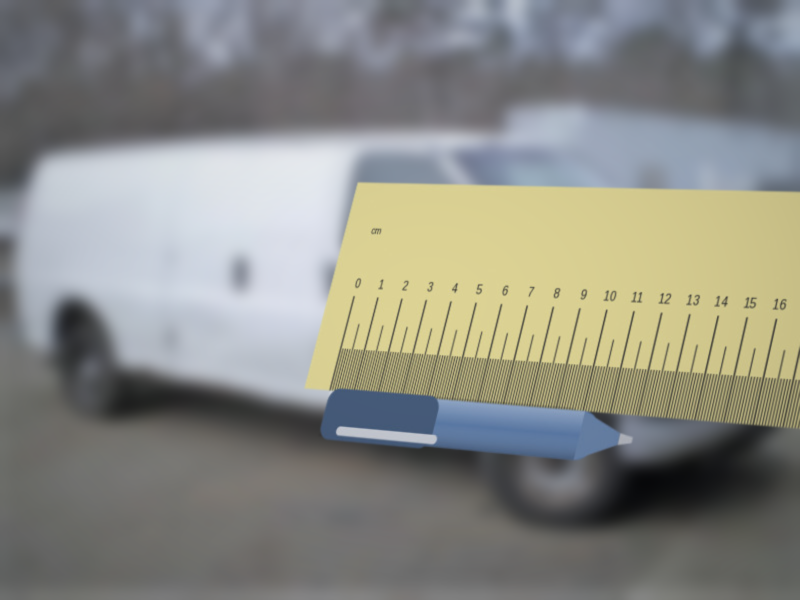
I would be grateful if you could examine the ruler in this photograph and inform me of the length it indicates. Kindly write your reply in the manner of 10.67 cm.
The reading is 12 cm
